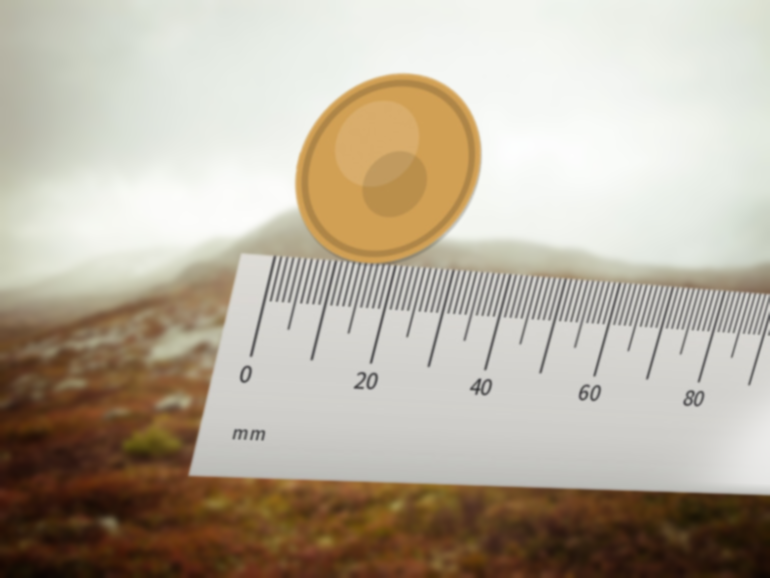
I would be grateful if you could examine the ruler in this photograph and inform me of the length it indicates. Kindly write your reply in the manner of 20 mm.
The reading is 30 mm
